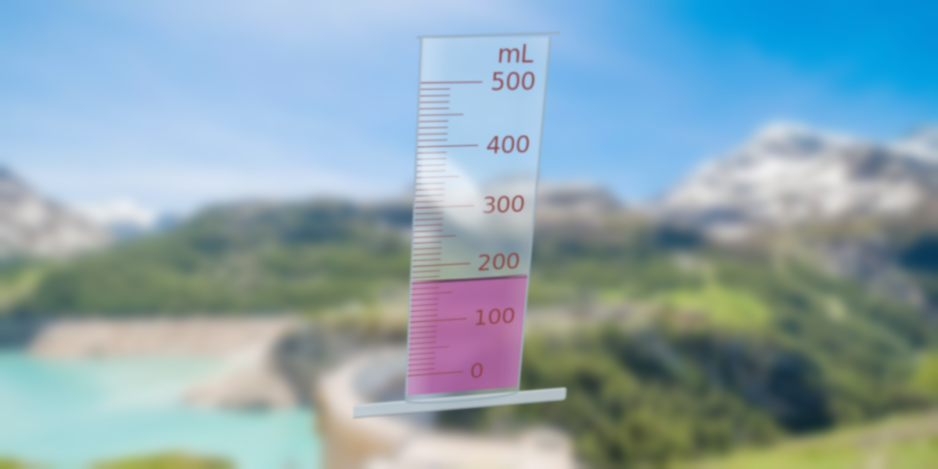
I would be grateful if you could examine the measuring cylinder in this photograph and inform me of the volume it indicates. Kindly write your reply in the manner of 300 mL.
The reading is 170 mL
